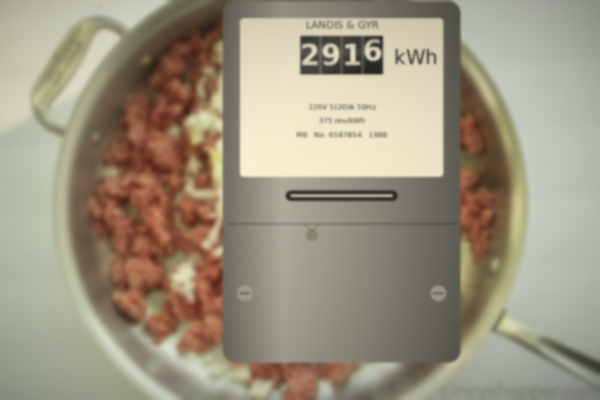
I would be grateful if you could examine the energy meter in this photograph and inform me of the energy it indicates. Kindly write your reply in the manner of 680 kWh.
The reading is 2916 kWh
